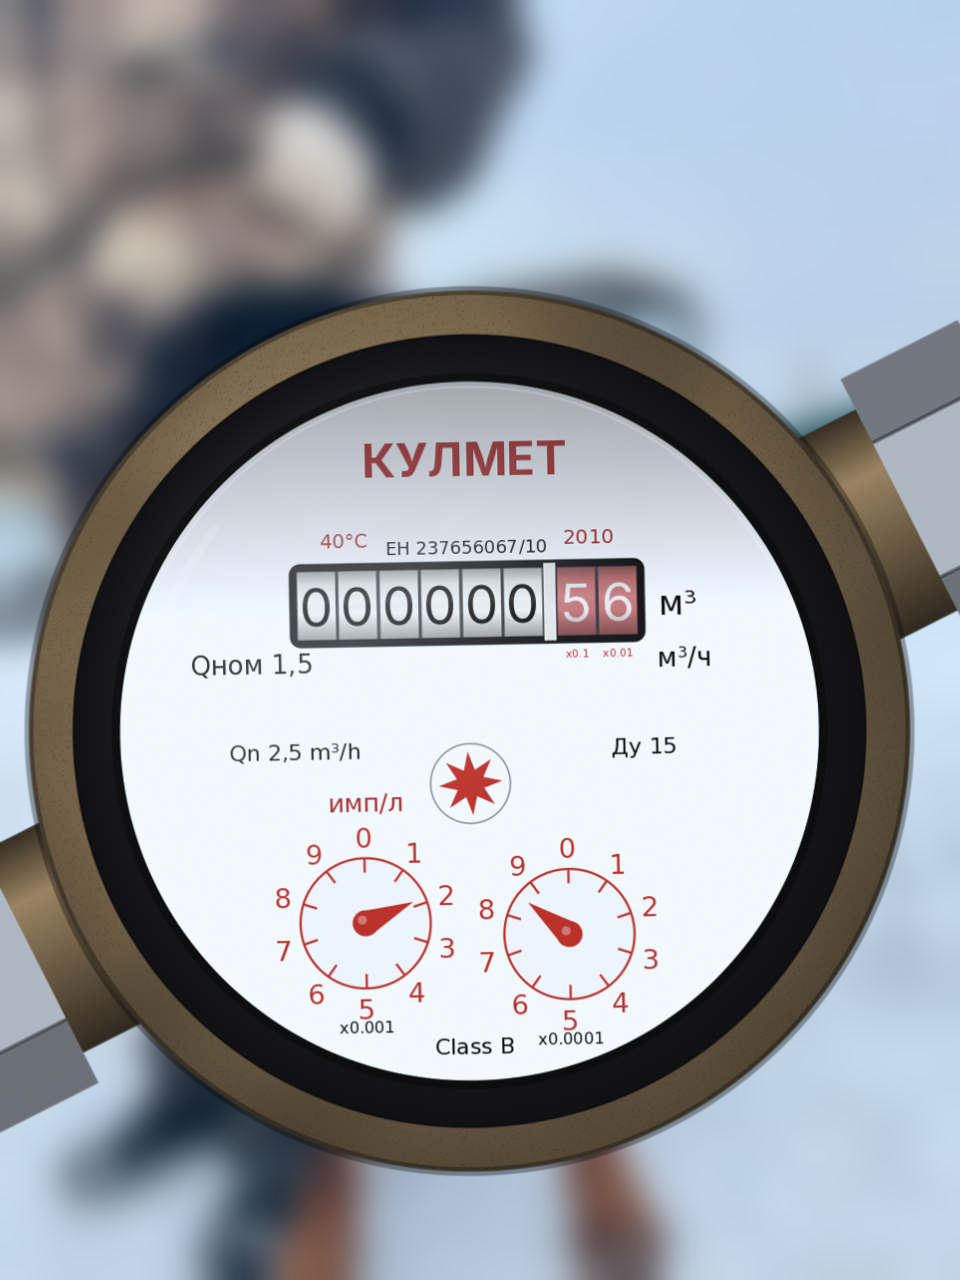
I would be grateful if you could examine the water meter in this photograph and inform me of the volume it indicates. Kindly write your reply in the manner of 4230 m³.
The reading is 0.5618 m³
